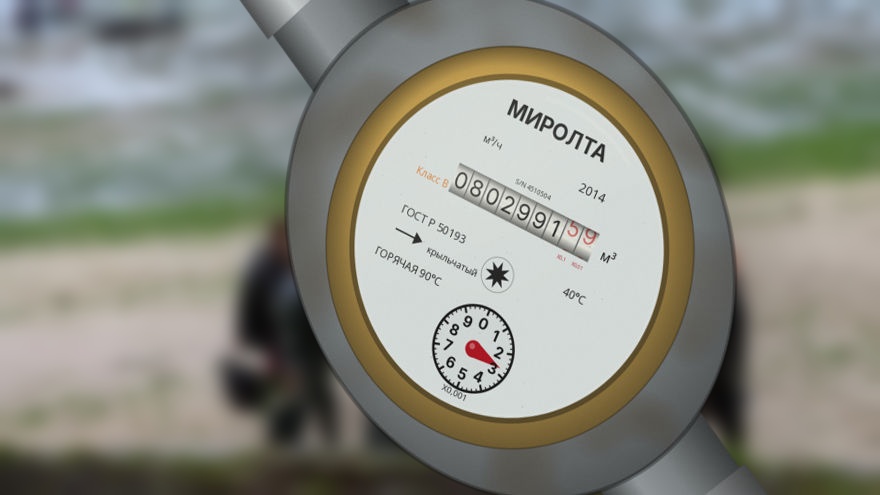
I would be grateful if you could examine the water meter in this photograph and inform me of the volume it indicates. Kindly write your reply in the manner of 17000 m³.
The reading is 802991.592 m³
